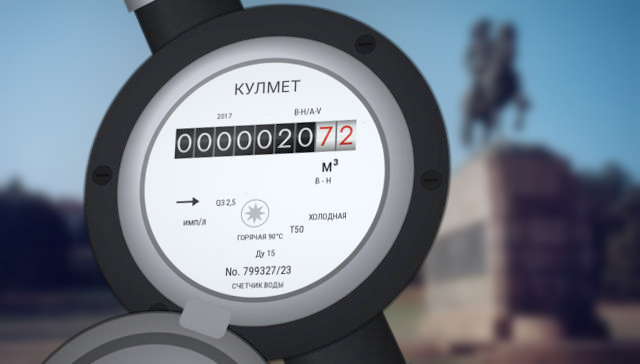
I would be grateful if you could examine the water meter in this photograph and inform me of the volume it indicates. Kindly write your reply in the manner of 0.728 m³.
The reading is 20.72 m³
